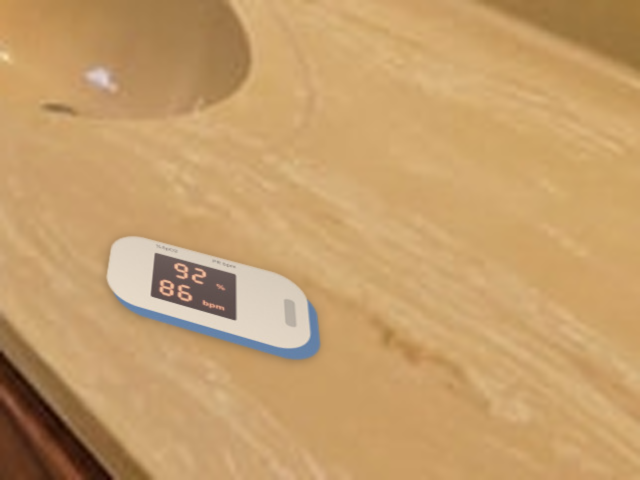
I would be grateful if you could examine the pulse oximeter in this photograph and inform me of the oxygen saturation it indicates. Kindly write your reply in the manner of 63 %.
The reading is 92 %
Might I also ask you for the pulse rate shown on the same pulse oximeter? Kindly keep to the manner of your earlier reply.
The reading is 86 bpm
